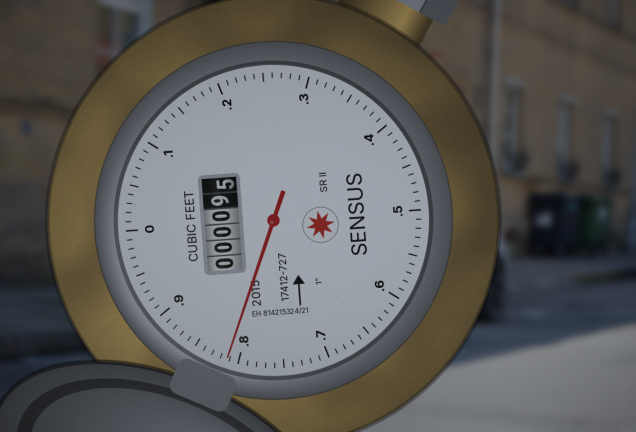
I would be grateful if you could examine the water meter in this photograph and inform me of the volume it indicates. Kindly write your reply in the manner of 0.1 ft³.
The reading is 94.81 ft³
